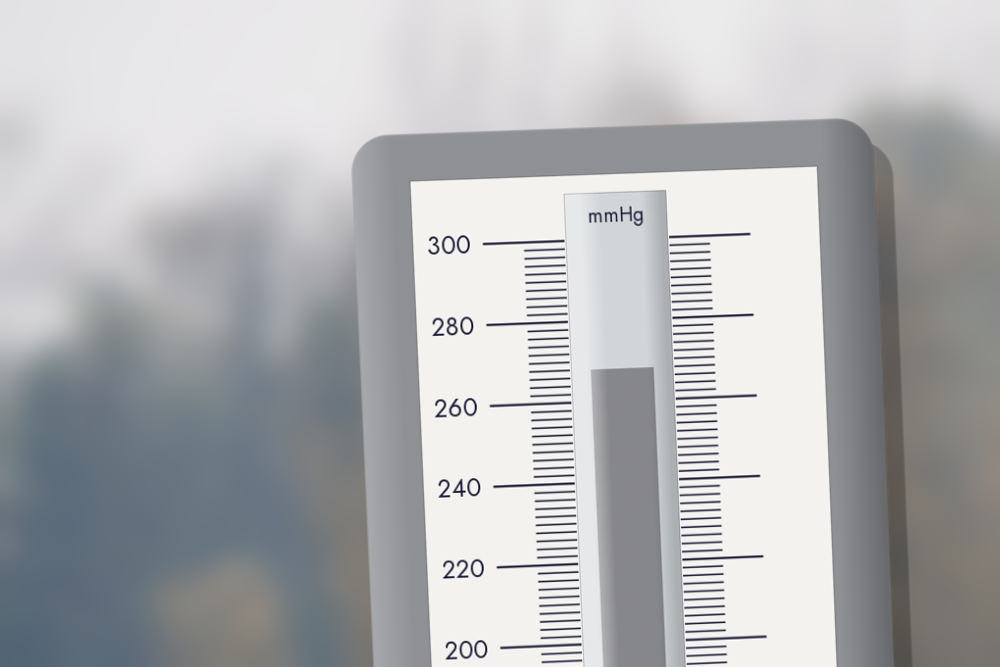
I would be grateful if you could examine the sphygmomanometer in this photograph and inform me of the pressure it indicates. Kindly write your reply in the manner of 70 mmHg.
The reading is 268 mmHg
